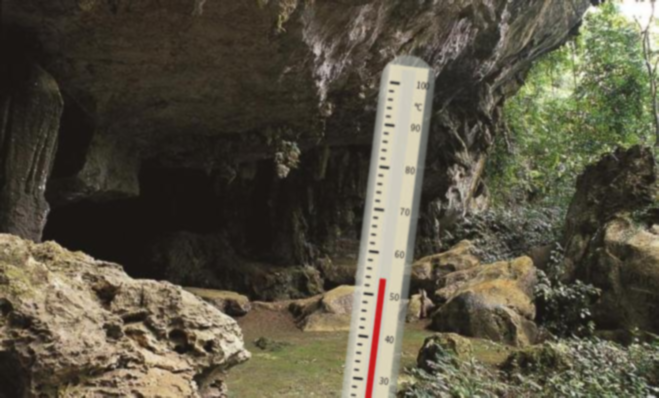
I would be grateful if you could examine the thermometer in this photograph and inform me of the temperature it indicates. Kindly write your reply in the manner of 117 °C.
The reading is 54 °C
